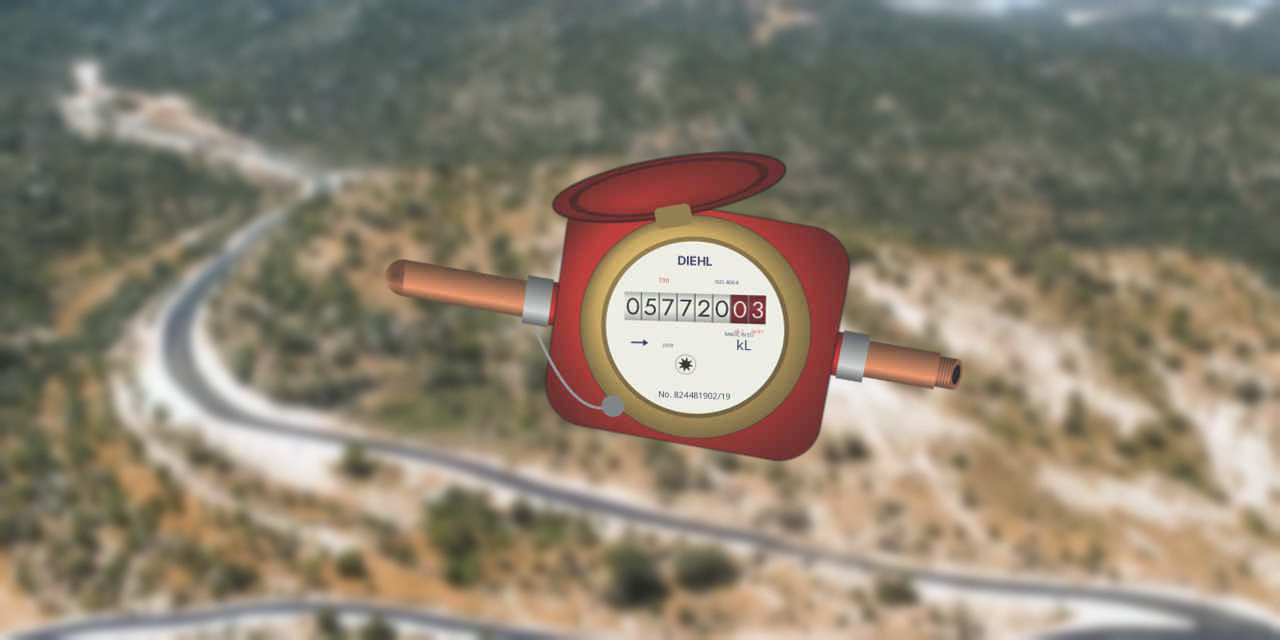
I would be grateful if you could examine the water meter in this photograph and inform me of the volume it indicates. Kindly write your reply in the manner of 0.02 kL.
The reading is 57720.03 kL
